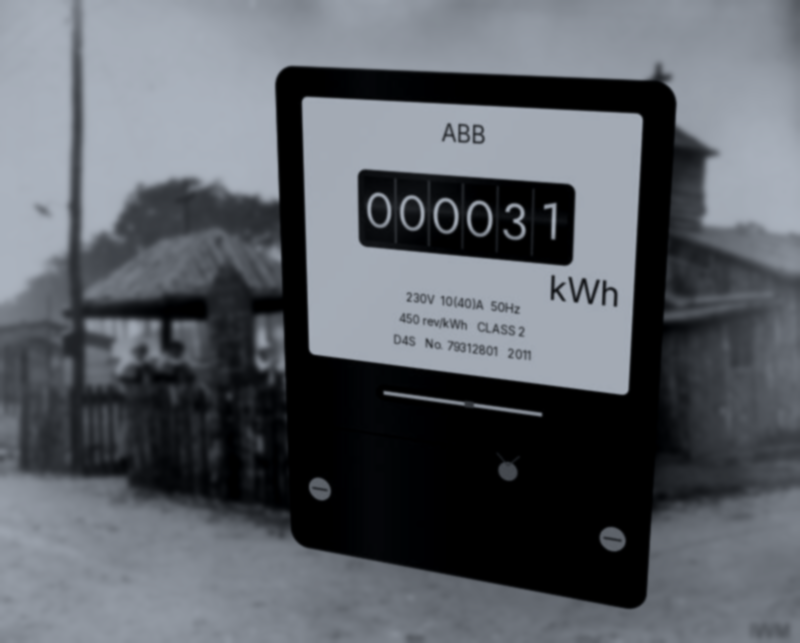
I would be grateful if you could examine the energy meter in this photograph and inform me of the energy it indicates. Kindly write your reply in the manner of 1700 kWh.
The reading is 31 kWh
